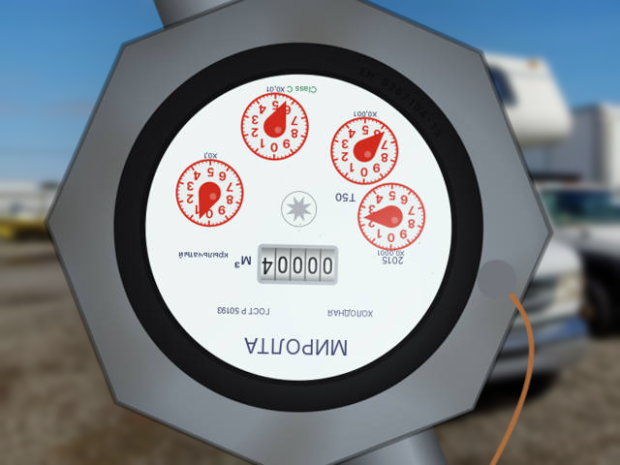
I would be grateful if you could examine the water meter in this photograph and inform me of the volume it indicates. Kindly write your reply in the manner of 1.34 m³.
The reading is 4.0562 m³
